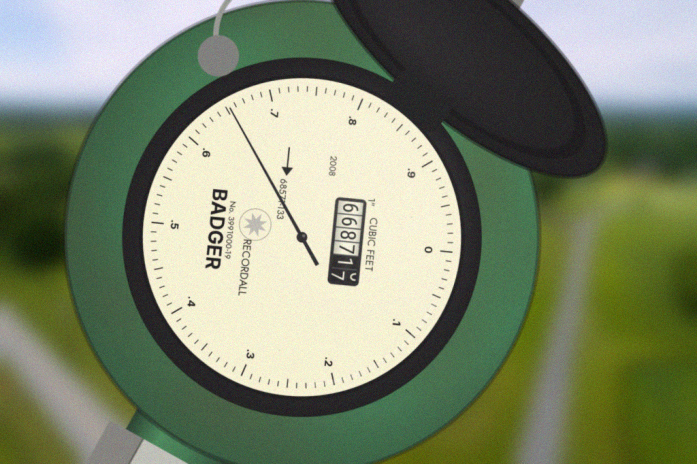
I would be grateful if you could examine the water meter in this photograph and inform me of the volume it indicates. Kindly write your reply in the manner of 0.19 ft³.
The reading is 668716.65 ft³
